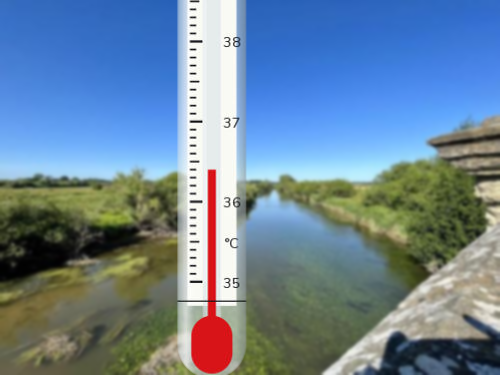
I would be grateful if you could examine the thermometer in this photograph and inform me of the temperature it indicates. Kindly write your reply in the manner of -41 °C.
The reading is 36.4 °C
